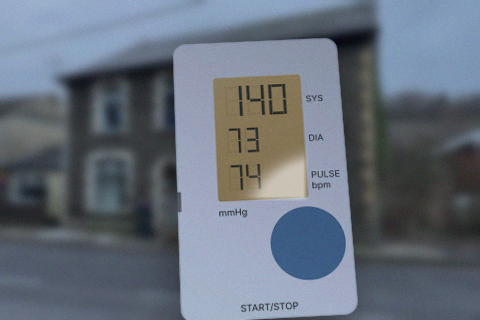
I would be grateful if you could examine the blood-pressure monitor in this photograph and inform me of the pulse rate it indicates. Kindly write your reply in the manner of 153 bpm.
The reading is 74 bpm
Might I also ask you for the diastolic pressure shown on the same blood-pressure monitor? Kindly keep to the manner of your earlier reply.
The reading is 73 mmHg
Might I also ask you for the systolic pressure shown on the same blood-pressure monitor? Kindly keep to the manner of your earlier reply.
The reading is 140 mmHg
